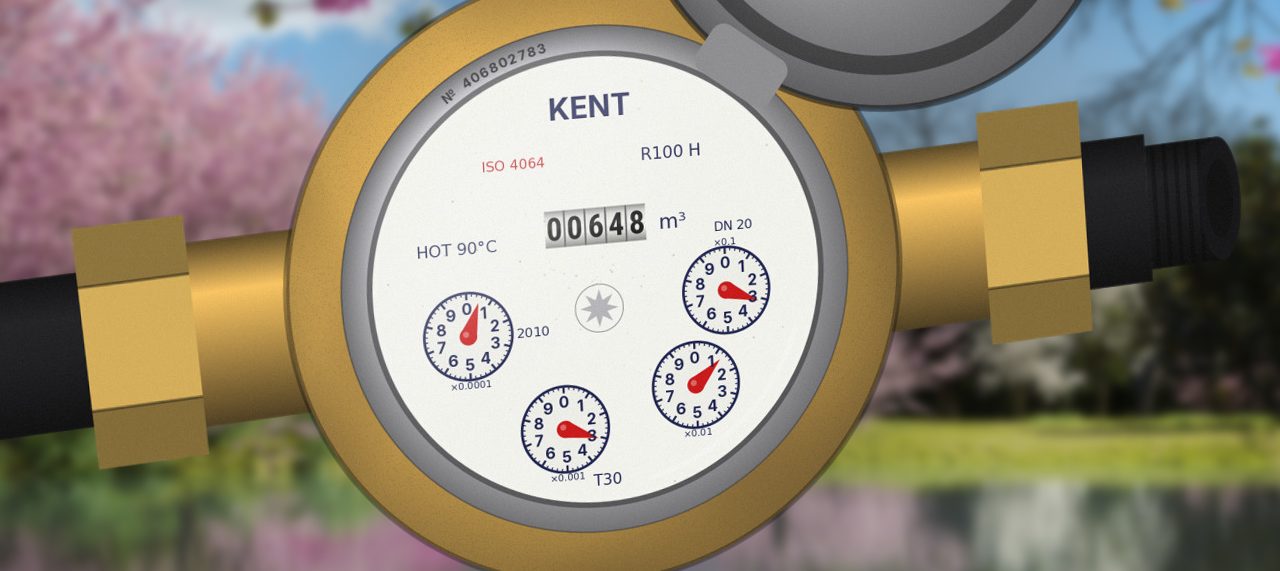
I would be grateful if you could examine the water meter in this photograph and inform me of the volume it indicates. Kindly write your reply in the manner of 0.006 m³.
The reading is 648.3130 m³
